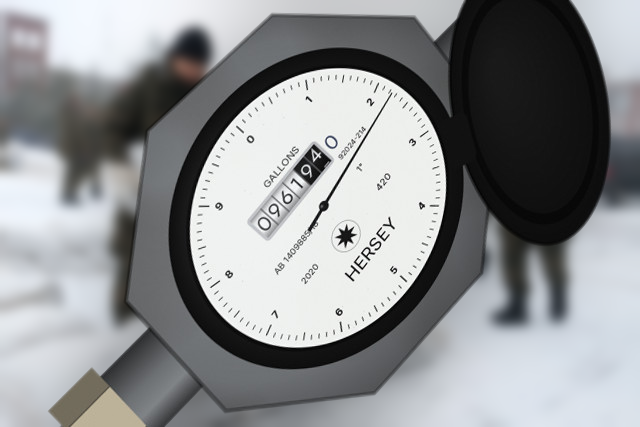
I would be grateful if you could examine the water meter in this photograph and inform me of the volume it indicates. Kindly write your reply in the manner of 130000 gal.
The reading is 961942.2 gal
